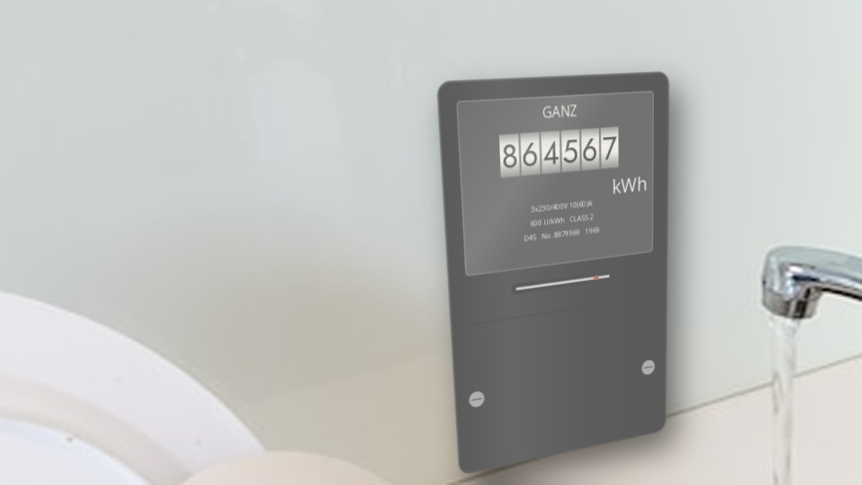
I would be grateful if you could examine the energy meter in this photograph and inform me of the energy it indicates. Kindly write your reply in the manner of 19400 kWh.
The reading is 864567 kWh
